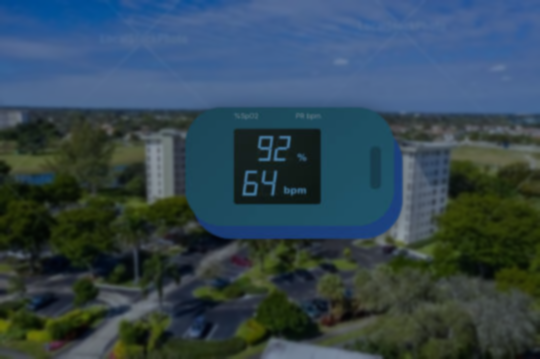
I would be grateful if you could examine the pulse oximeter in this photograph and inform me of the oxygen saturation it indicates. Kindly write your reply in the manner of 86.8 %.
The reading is 92 %
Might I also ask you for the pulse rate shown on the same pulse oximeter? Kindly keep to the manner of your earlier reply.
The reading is 64 bpm
